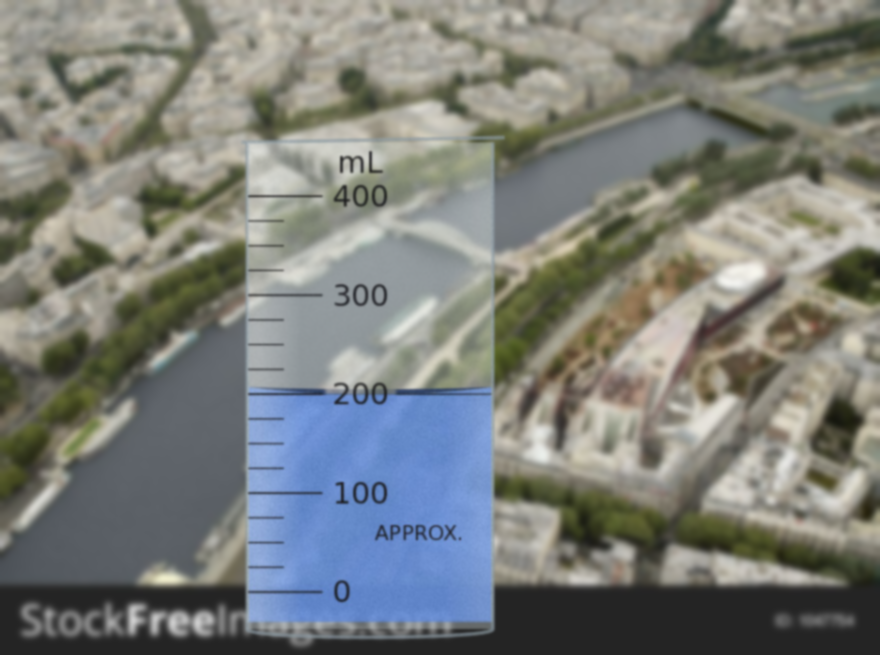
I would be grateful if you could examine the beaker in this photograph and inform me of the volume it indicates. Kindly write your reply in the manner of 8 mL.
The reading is 200 mL
